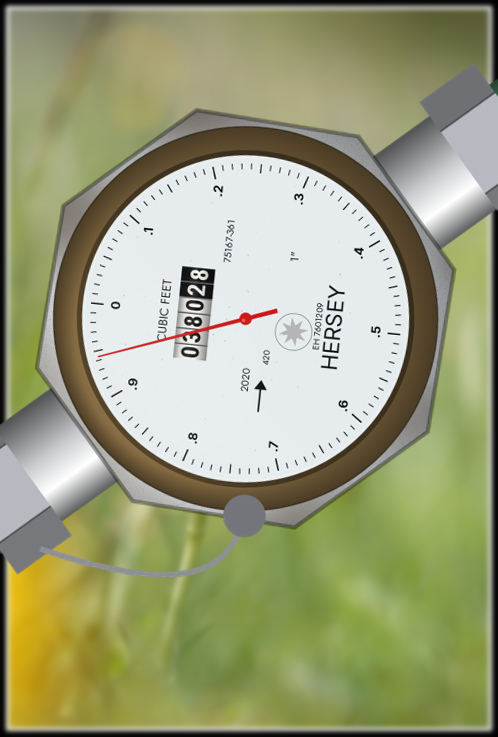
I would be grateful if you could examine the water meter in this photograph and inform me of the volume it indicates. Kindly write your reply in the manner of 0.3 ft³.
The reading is 38027.94 ft³
